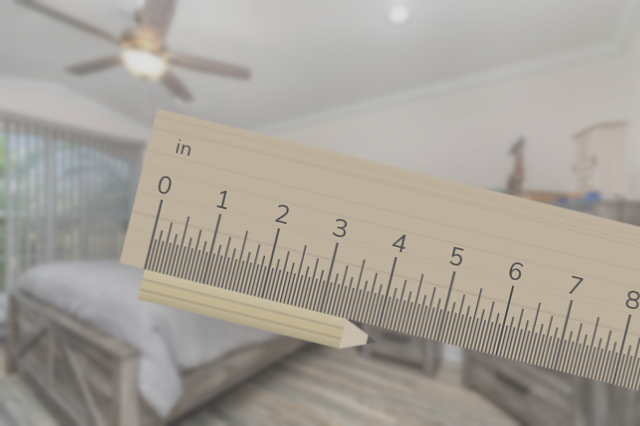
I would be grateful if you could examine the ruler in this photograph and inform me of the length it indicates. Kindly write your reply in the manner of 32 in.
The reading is 4 in
